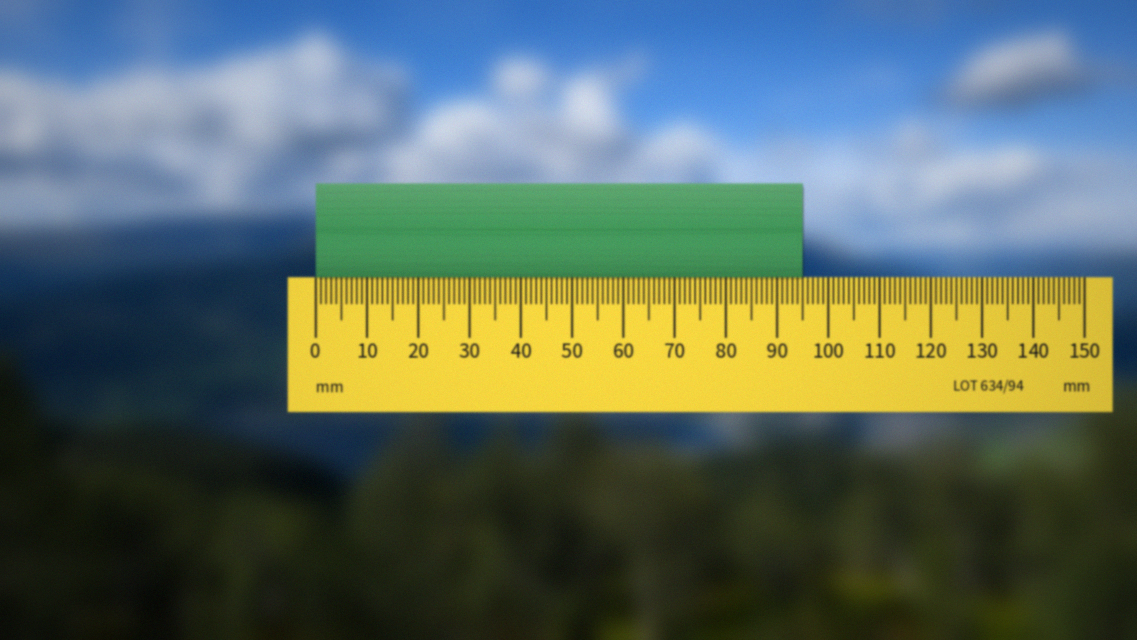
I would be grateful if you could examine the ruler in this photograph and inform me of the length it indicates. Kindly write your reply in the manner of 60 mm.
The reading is 95 mm
